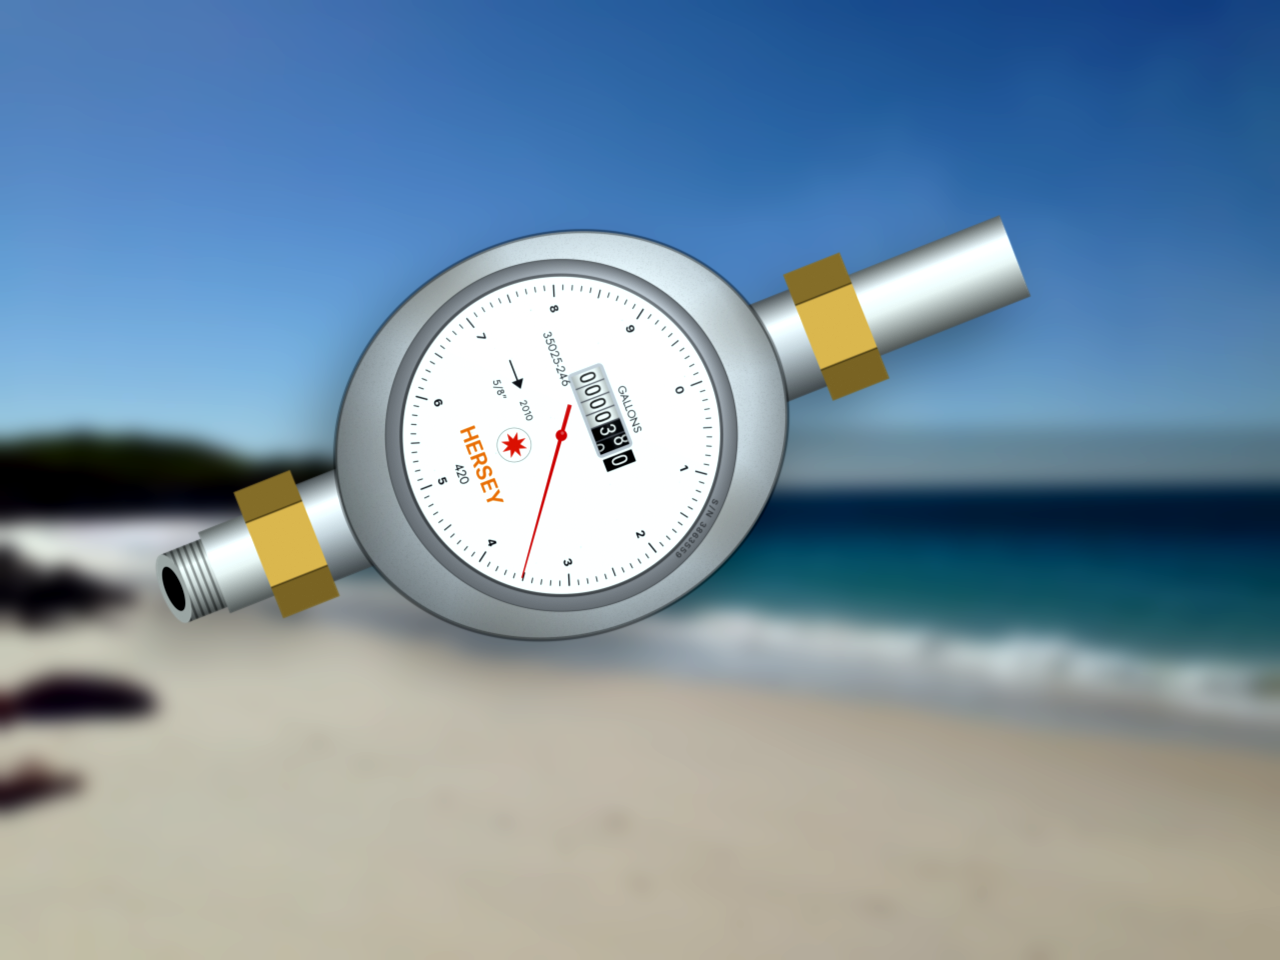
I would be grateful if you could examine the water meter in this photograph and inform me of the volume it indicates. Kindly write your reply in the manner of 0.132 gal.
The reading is 383.5 gal
